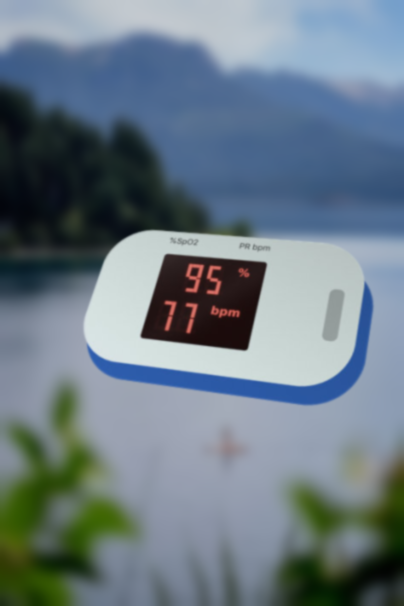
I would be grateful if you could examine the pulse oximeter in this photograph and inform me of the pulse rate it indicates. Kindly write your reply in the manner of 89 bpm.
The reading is 77 bpm
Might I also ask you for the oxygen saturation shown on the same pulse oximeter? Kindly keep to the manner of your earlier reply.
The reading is 95 %
